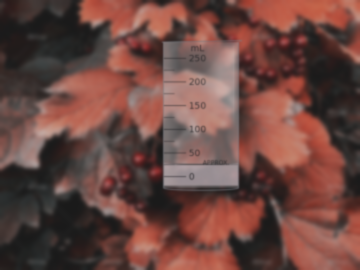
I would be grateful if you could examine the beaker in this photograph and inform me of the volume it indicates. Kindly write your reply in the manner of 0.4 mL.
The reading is 25 mL
